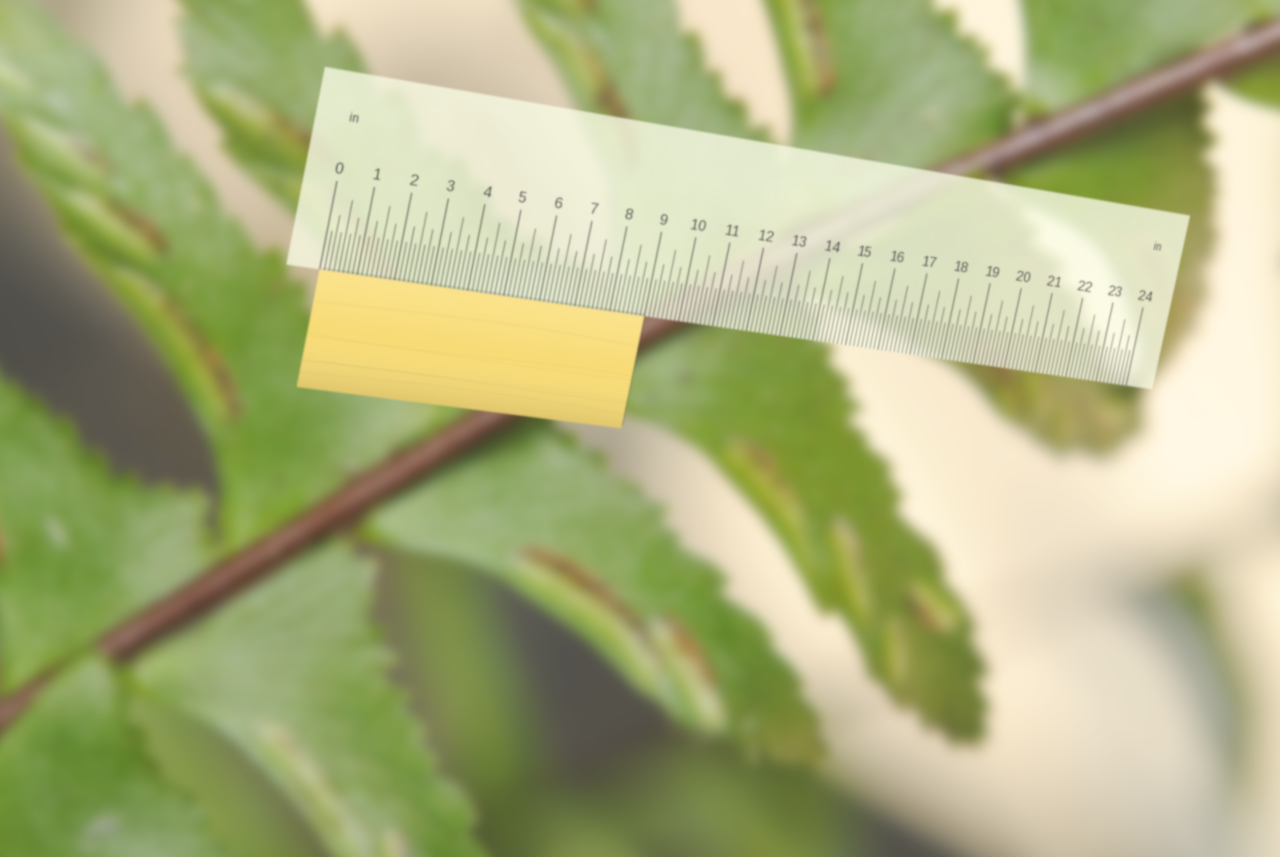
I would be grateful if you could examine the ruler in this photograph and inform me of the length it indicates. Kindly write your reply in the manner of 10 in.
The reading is 9 in
